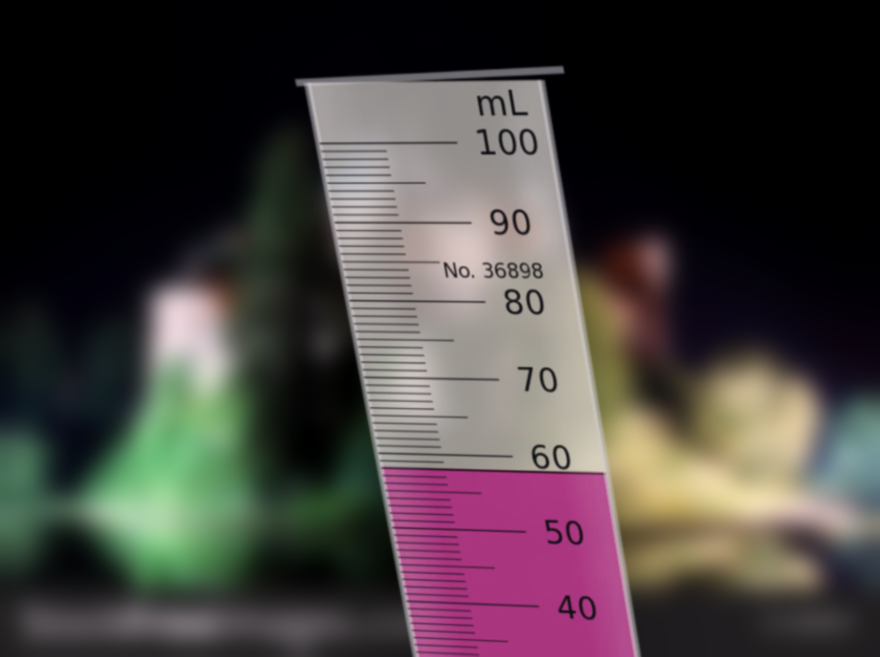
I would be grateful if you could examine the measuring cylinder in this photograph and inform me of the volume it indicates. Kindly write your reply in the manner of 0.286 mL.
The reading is 58 mL
